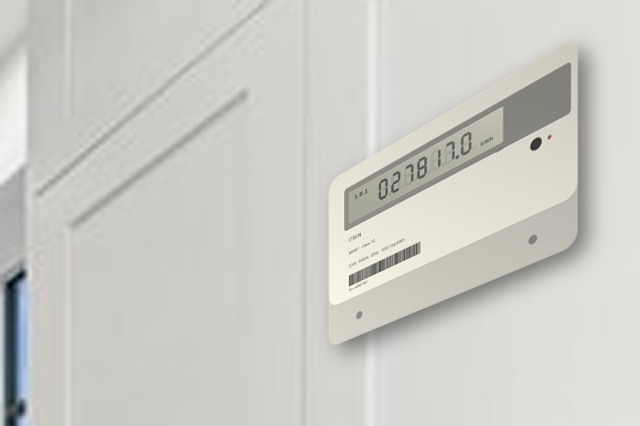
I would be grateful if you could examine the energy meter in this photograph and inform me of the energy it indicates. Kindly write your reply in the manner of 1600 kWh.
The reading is 27817.0 kWh
